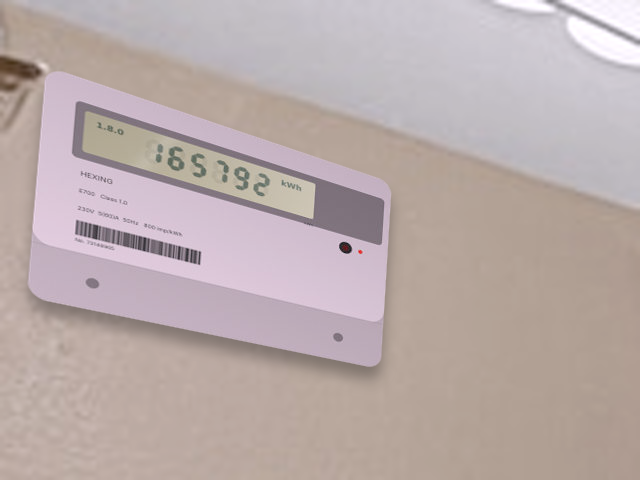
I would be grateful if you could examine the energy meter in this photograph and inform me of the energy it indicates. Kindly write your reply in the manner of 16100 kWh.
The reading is 165792 kWh
